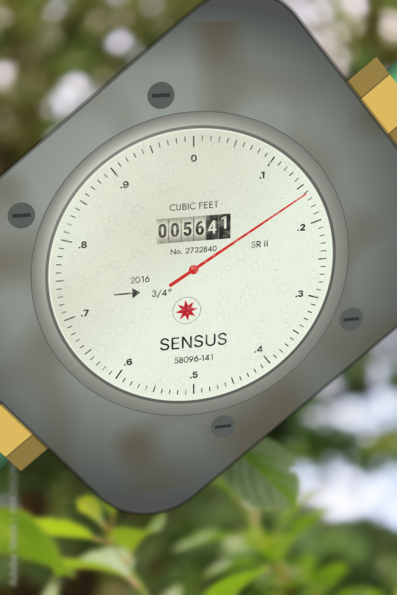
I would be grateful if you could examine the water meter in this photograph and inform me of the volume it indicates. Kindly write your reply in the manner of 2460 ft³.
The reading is 5641.16 ft³
